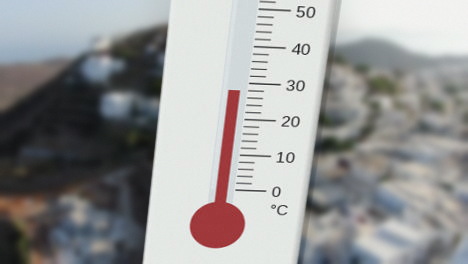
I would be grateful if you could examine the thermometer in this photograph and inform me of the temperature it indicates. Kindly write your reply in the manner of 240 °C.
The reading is 28 °C
